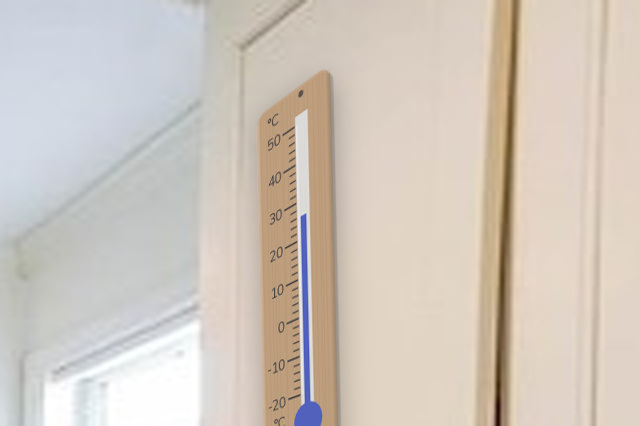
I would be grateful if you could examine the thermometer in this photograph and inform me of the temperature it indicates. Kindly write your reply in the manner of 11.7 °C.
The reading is 26 °C
